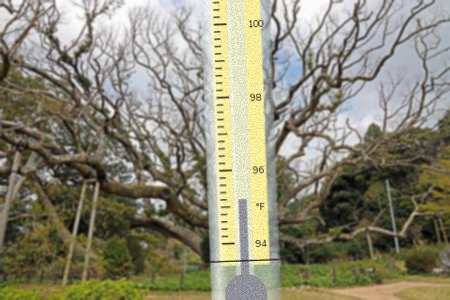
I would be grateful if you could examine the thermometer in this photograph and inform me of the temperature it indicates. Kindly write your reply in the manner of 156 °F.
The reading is 95.2 °F
